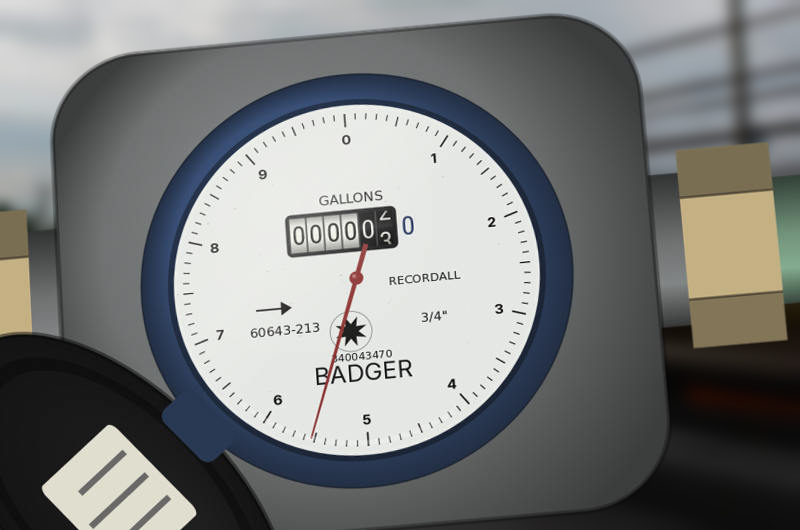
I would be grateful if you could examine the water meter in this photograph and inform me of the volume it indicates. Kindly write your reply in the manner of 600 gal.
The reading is 25.5 gal
